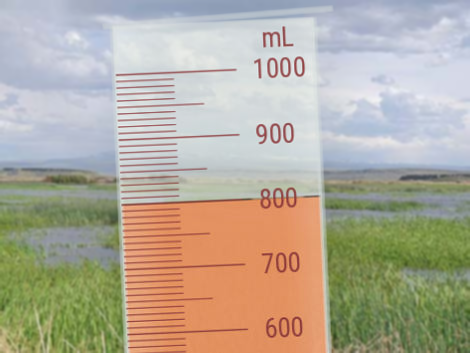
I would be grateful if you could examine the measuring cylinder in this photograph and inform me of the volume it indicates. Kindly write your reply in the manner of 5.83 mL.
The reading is 800 mL
